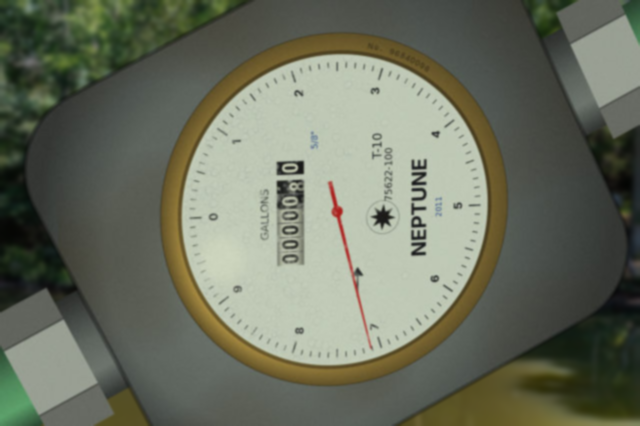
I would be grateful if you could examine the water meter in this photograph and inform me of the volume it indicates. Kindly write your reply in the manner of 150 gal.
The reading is 77.1 gal
